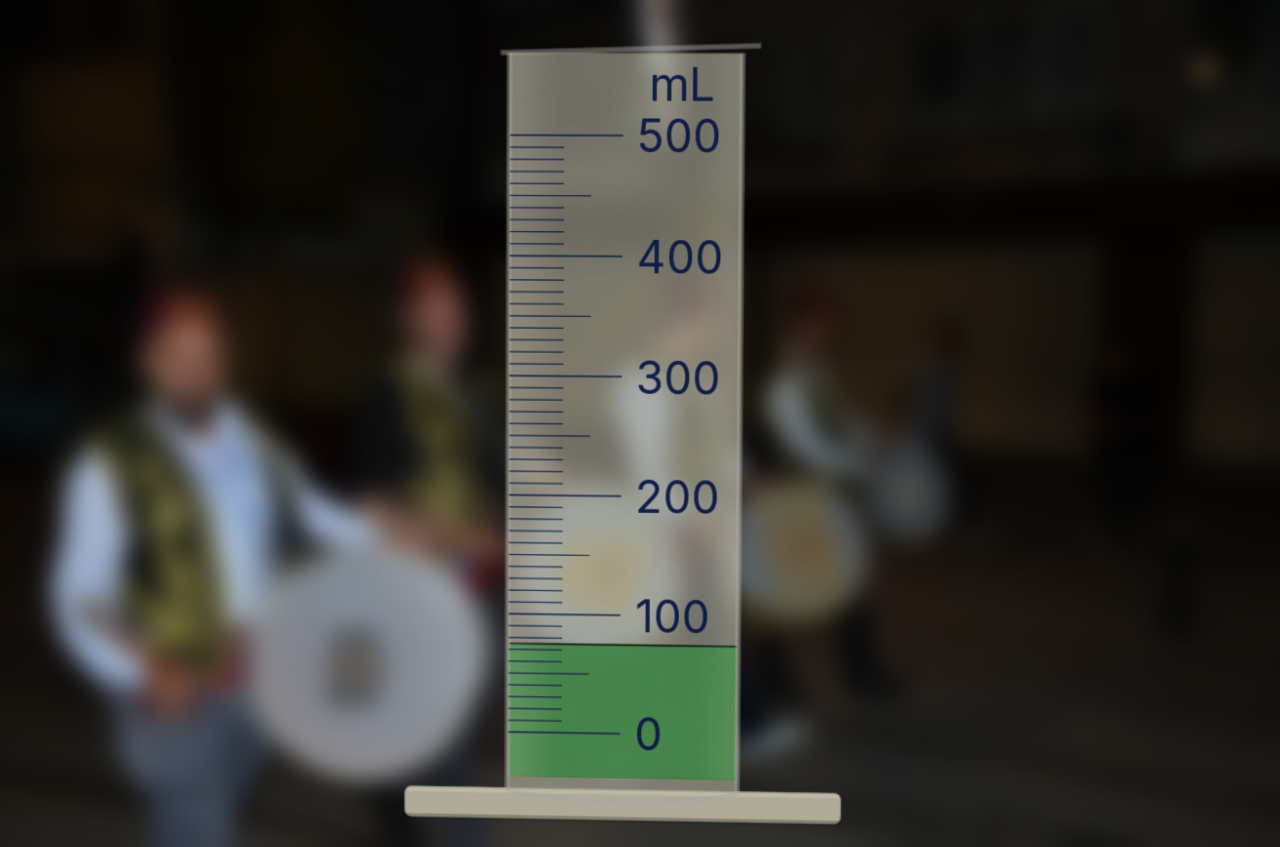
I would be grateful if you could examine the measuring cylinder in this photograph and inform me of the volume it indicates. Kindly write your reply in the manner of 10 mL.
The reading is 75 mL
